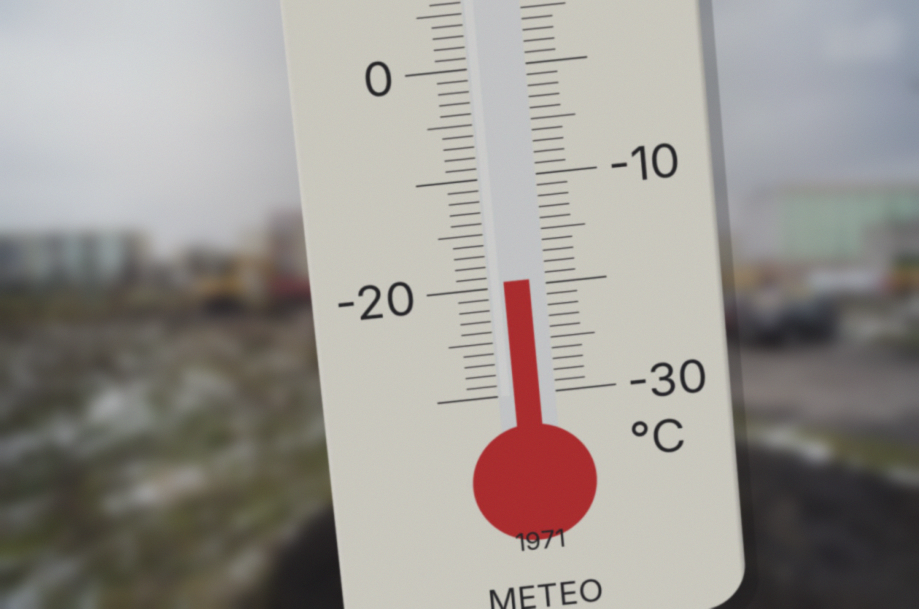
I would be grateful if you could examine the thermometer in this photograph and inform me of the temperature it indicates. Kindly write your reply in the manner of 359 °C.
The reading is -19.5 °C
